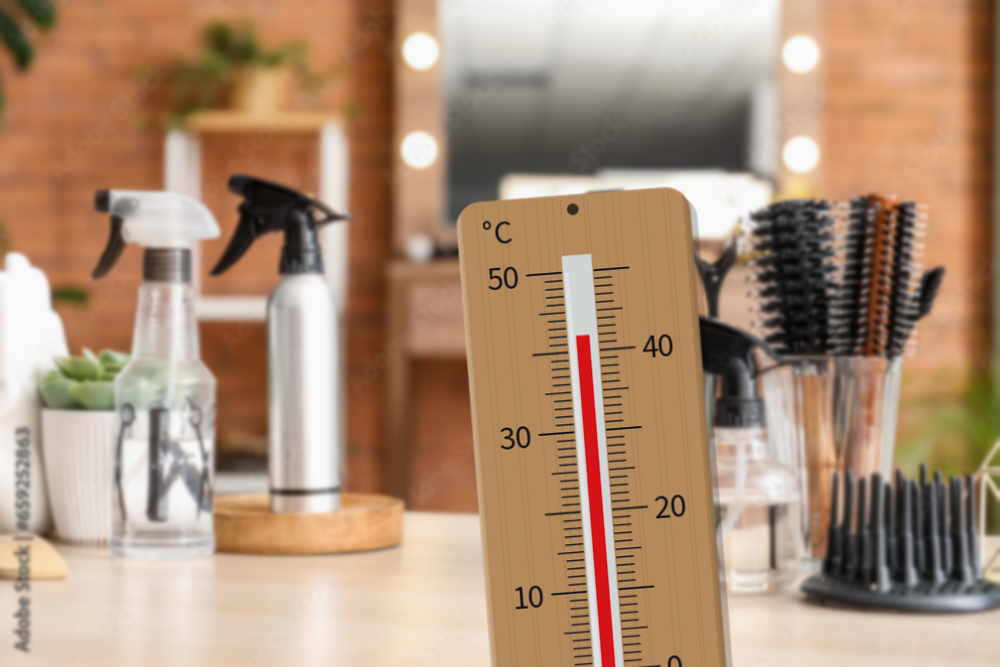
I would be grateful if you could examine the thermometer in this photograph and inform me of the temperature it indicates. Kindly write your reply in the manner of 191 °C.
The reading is 42 °C
